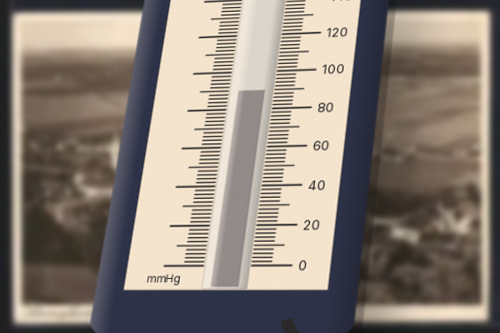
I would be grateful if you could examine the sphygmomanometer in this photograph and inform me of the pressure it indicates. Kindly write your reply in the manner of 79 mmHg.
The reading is 90 mmHg
